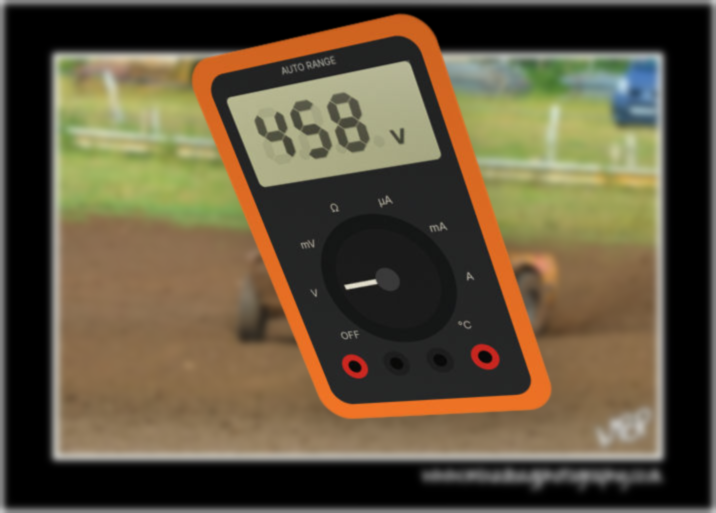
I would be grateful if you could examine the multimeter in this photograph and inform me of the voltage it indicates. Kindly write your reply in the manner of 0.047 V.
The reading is 458 V
